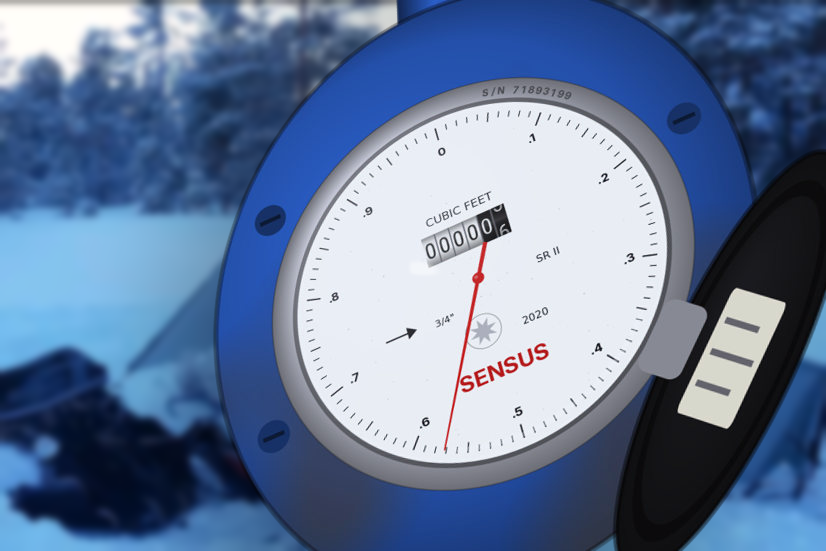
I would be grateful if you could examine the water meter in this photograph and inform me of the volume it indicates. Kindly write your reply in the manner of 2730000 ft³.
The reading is 5.57 ft³
